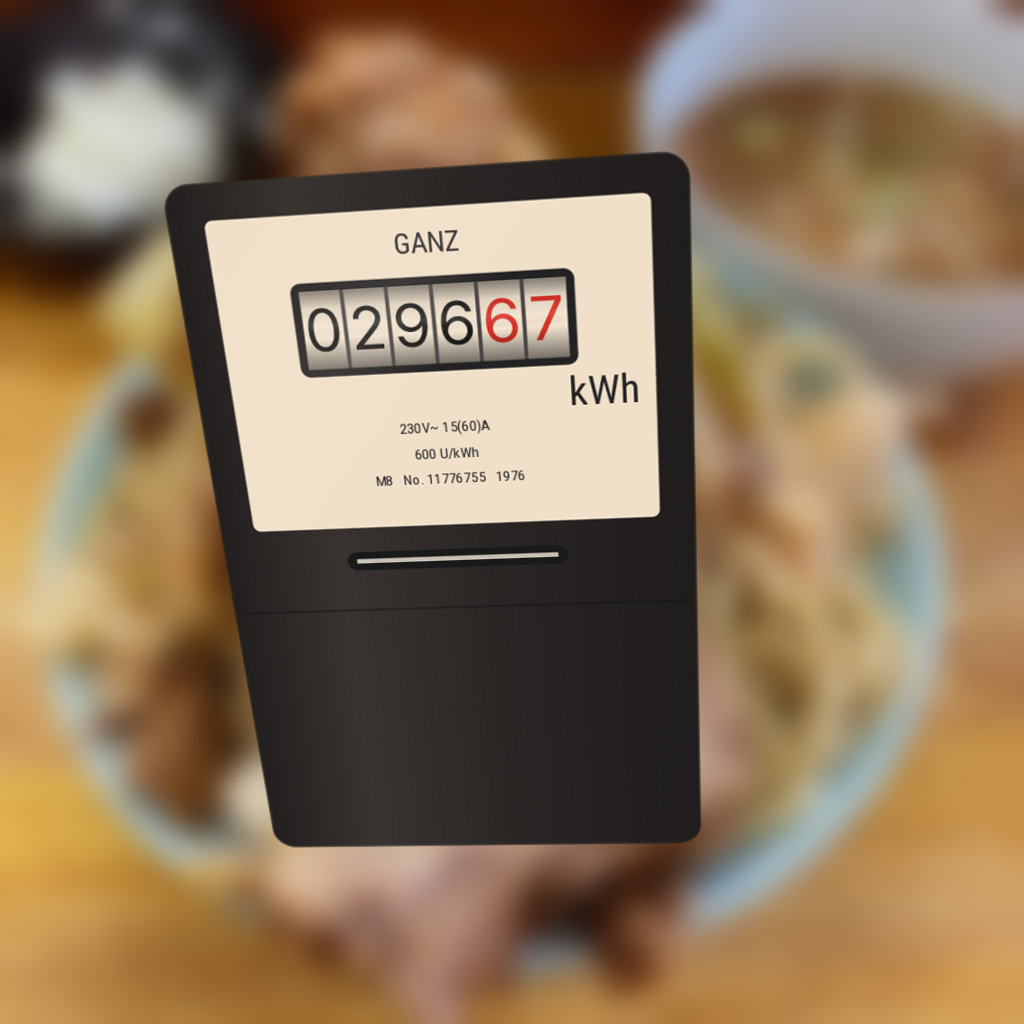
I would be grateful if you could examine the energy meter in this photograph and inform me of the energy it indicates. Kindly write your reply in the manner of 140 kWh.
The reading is 296.67 kWh
